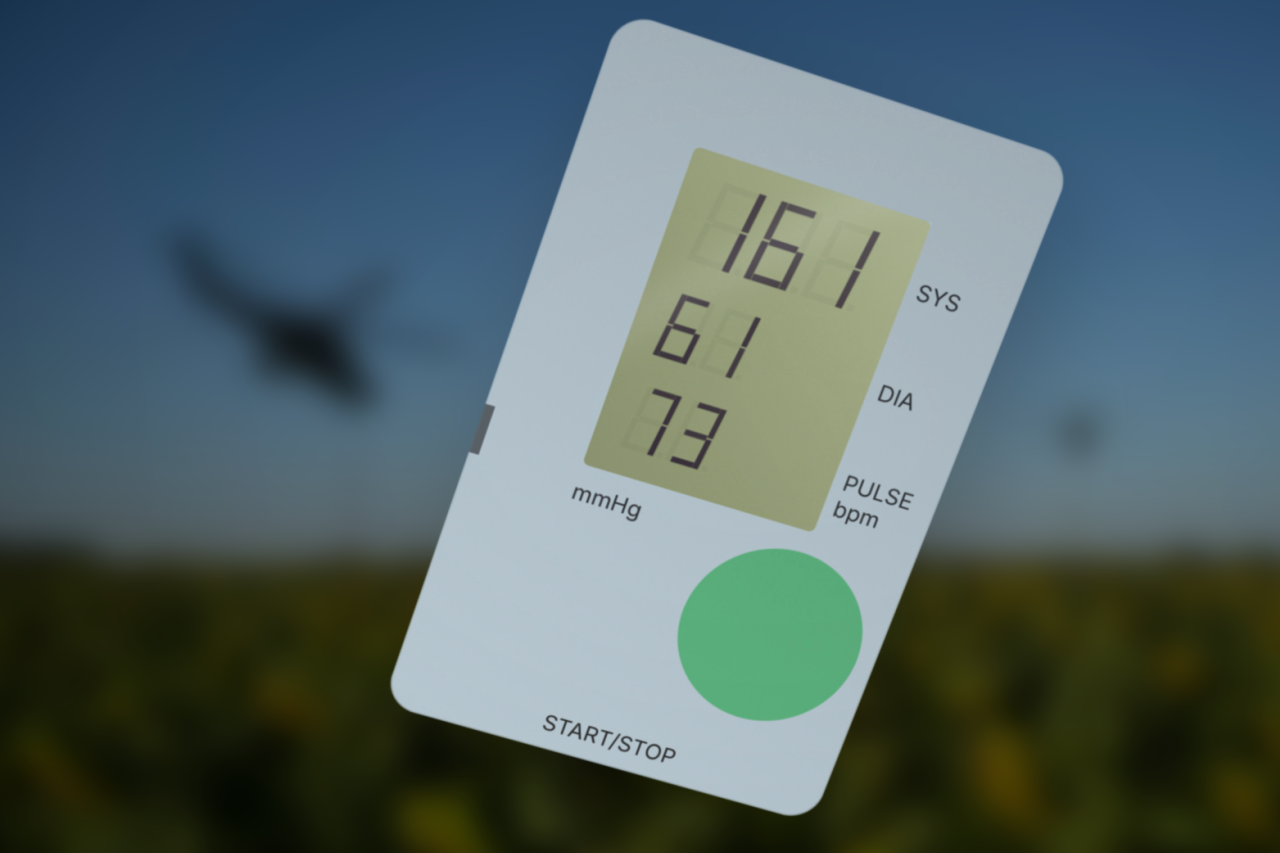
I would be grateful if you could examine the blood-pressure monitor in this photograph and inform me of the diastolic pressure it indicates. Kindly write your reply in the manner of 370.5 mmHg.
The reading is 61 mmHg
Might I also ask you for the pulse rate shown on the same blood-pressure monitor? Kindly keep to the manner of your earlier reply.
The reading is 73 bpm
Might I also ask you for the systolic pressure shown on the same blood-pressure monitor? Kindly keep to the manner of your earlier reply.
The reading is 161 mmHg
